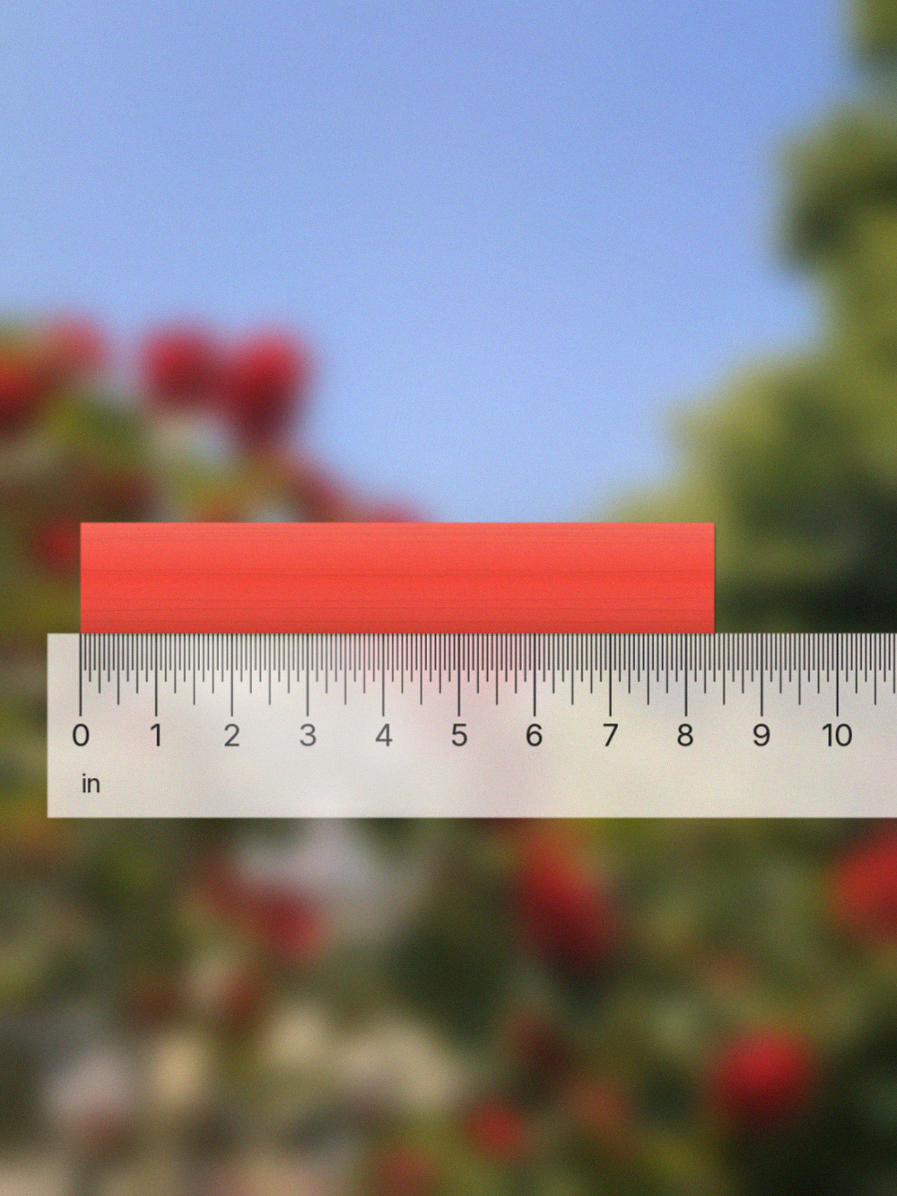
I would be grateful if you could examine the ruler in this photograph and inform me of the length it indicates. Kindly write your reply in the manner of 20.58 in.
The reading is 8.375 in
